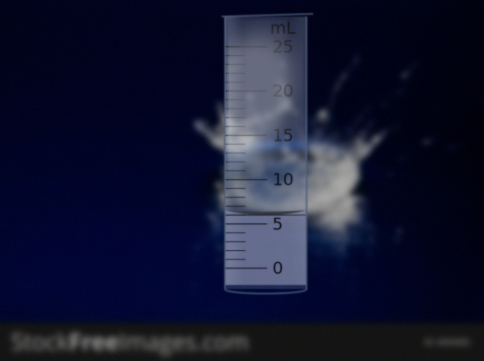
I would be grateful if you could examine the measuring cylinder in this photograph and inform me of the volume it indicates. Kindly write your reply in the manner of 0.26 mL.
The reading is 6 mL
